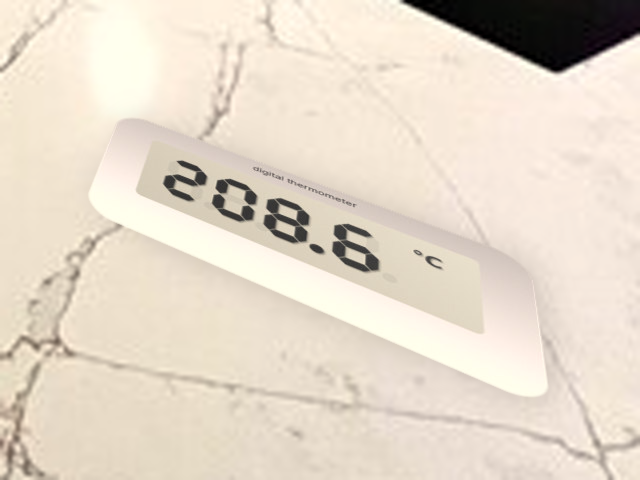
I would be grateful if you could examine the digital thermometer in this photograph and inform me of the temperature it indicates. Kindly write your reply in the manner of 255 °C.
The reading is 208.6 °C
